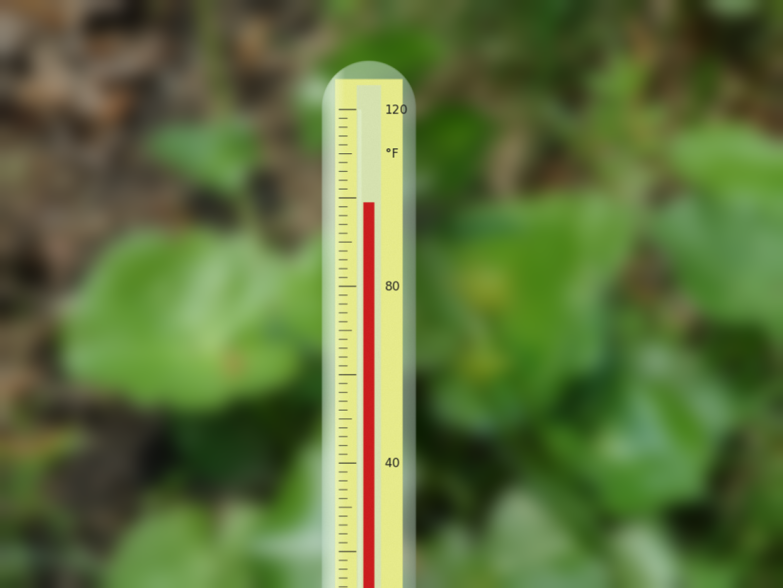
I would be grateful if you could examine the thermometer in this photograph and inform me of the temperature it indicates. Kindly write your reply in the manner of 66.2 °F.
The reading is 99 °F
